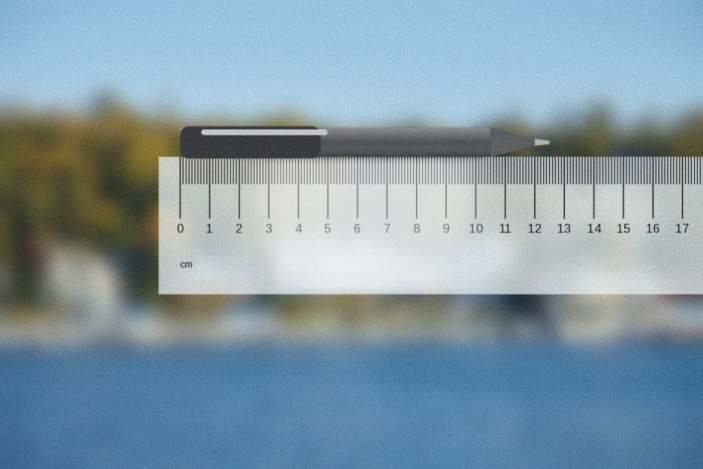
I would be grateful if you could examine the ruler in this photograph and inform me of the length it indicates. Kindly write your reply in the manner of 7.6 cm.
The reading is 12.5 cm
